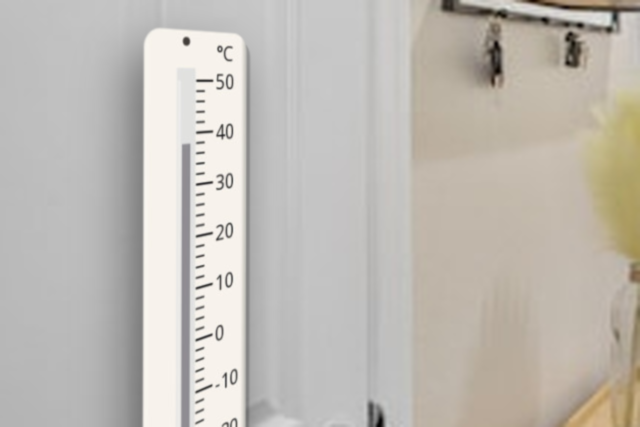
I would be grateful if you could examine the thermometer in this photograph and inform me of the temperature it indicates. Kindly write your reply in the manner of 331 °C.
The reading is 38 °C
